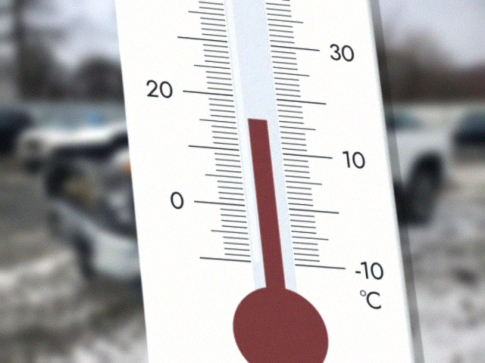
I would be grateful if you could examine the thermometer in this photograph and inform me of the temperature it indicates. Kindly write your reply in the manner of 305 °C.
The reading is 16 °C
